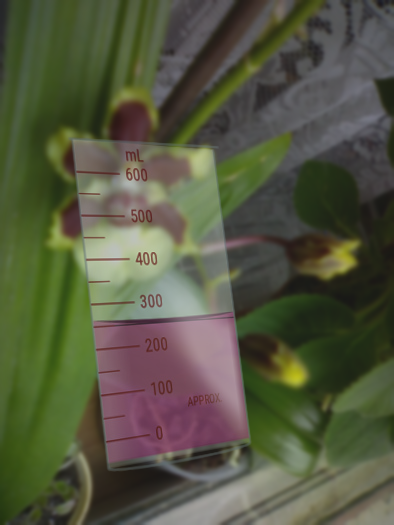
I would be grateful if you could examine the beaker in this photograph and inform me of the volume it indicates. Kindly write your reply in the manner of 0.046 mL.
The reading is 250 mL
